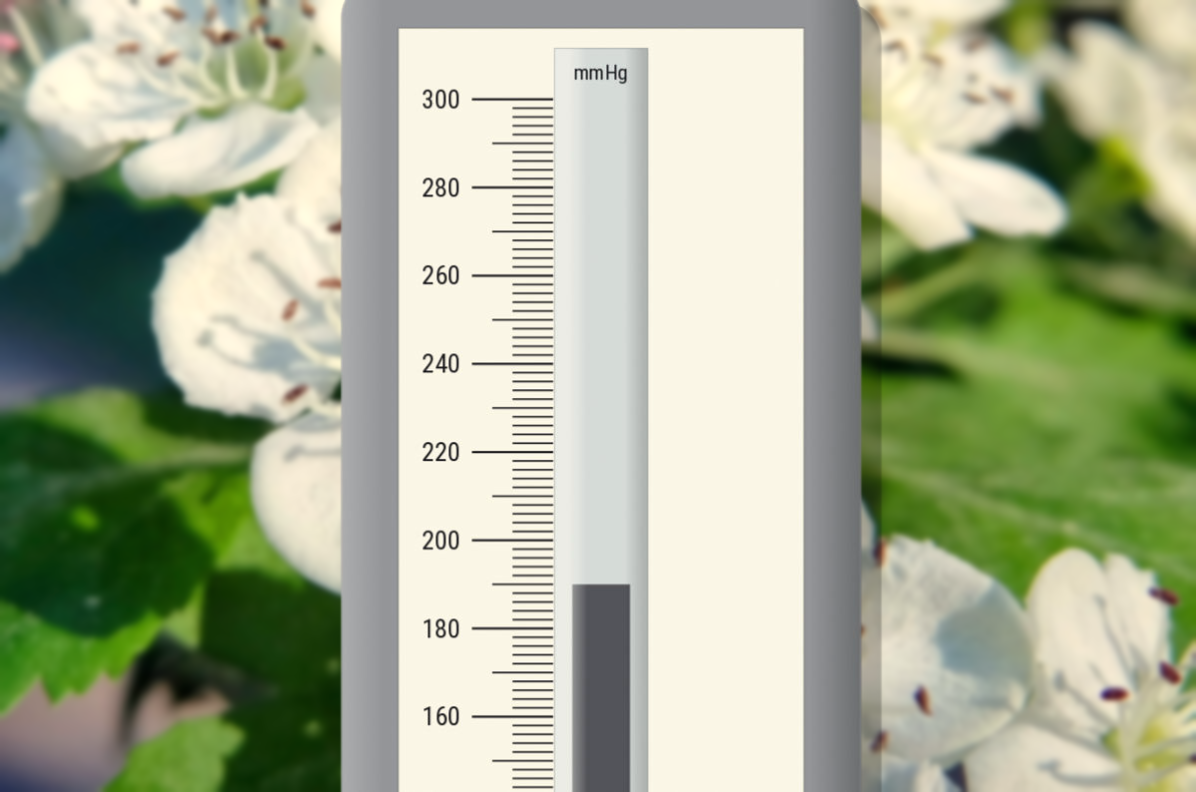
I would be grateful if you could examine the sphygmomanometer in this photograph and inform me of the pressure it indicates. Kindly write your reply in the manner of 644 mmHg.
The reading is 190 mmHg
